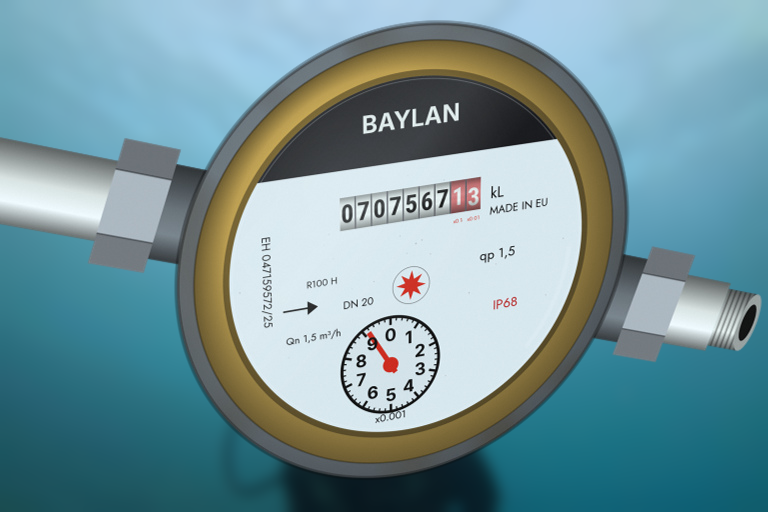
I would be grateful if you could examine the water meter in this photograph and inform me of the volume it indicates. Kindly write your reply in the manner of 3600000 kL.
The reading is 707567.129 kL
